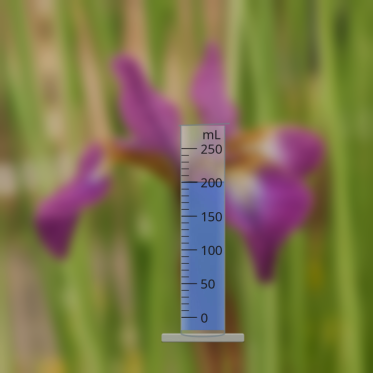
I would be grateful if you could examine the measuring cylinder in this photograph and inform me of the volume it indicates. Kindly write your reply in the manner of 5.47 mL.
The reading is 200 mL
